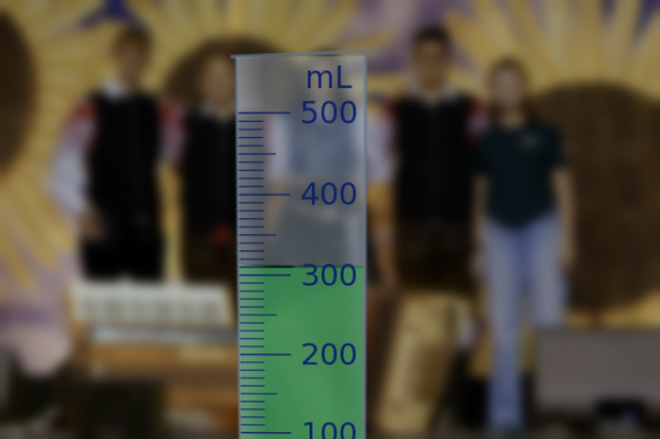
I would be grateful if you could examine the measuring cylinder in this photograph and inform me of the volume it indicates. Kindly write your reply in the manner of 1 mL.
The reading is 310 mL
